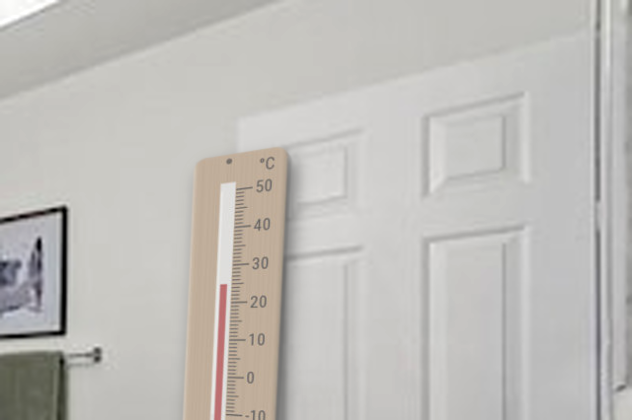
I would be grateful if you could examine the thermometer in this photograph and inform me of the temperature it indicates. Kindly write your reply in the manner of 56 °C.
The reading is 25 °C
